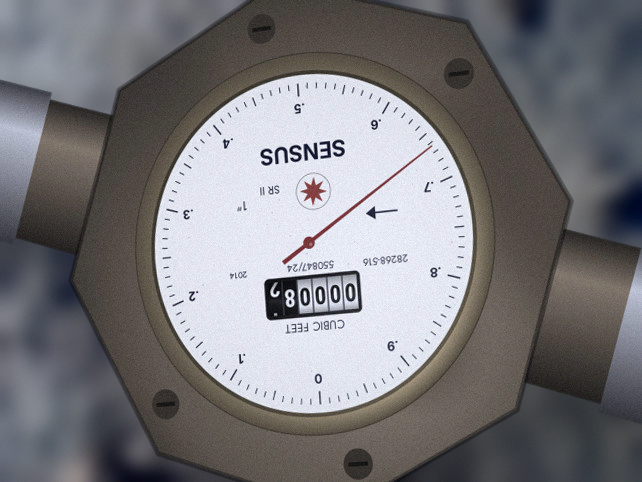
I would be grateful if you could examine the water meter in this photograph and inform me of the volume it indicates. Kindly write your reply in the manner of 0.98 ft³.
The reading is 81.66 ft³
